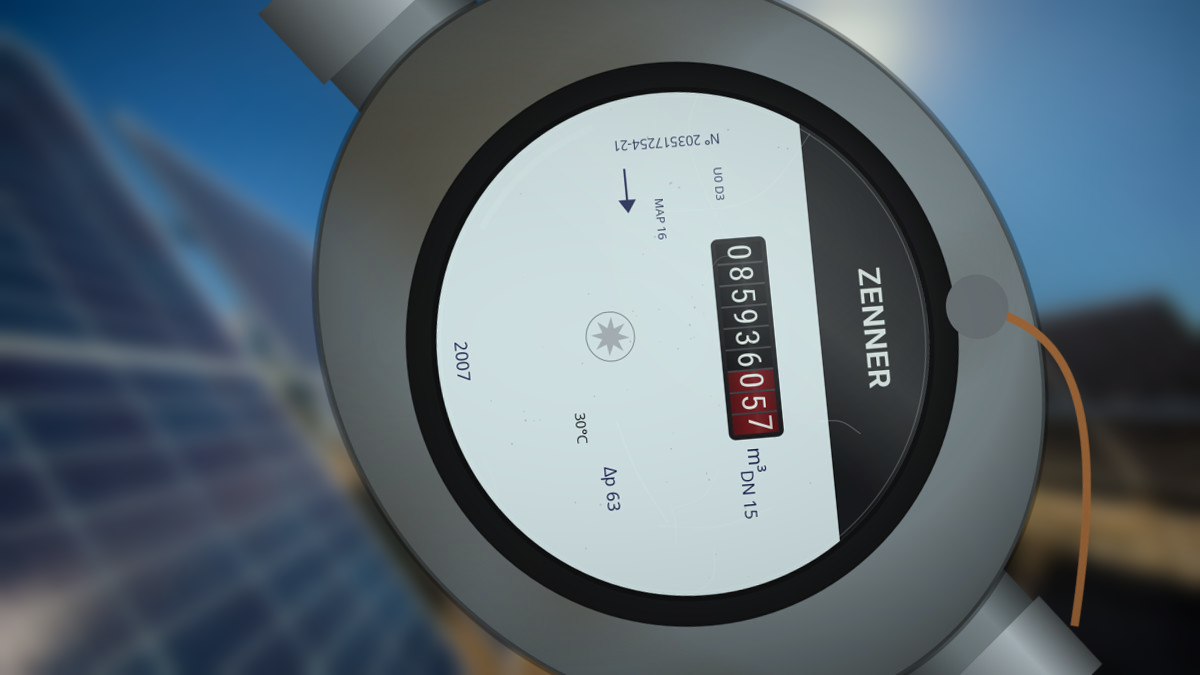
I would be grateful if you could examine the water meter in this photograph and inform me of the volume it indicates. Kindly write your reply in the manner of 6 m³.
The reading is 85936.057 m³
